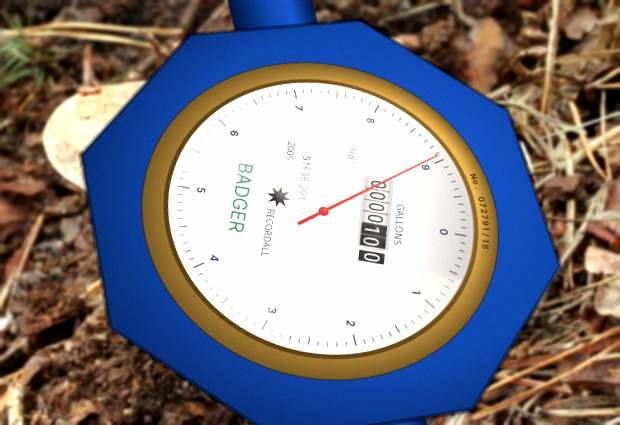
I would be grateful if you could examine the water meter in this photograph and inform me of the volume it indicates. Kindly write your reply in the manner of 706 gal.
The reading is 98.9 gal
